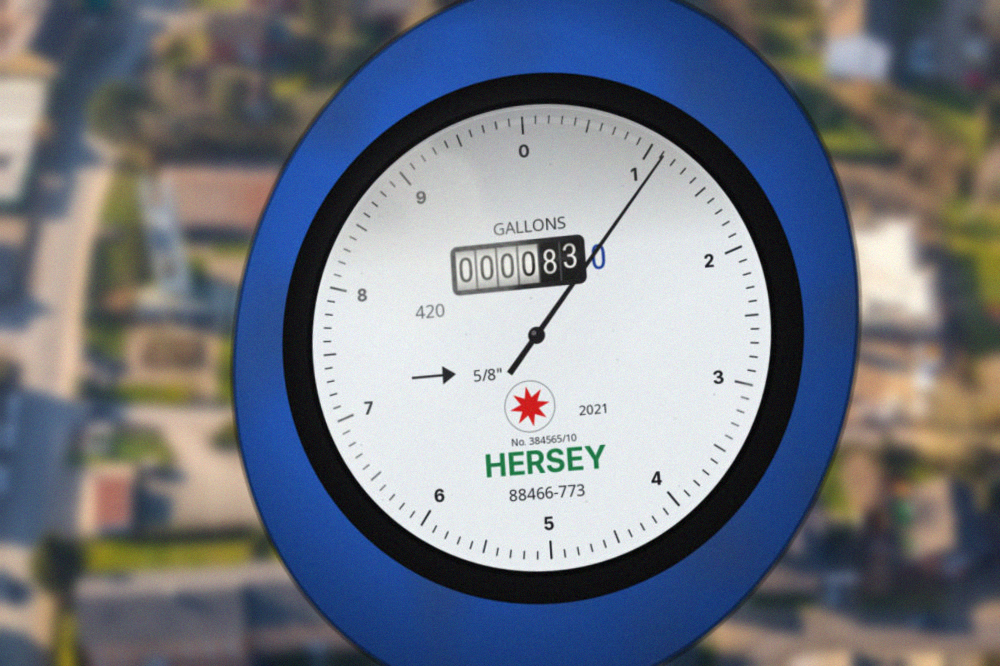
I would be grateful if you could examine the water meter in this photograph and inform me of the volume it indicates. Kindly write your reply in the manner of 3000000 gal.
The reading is 831.1 gal
